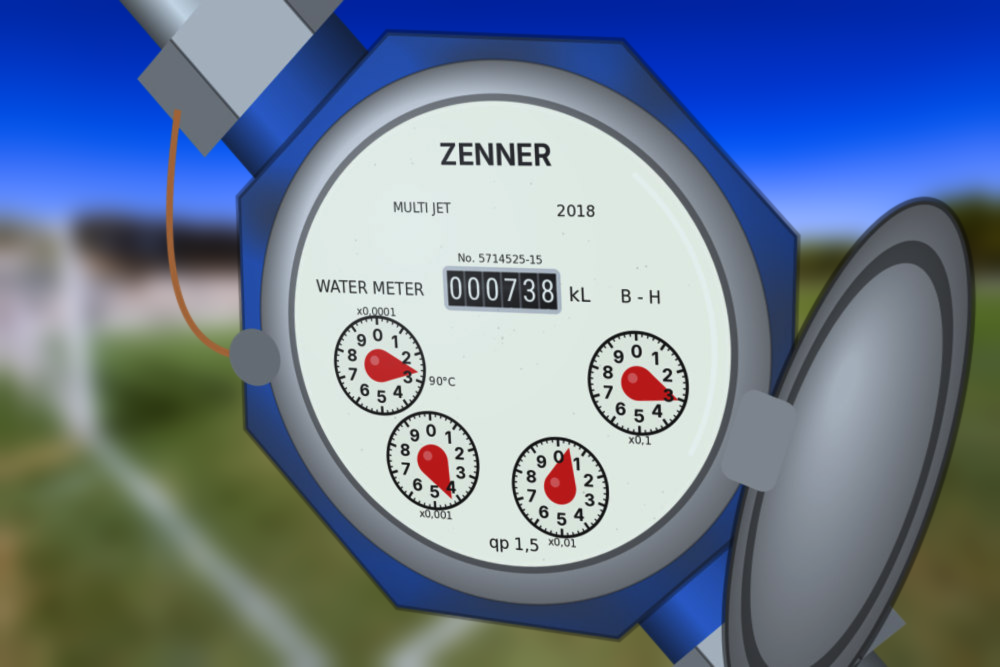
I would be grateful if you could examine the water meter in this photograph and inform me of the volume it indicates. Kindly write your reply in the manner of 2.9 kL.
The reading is 738.3042 kL
